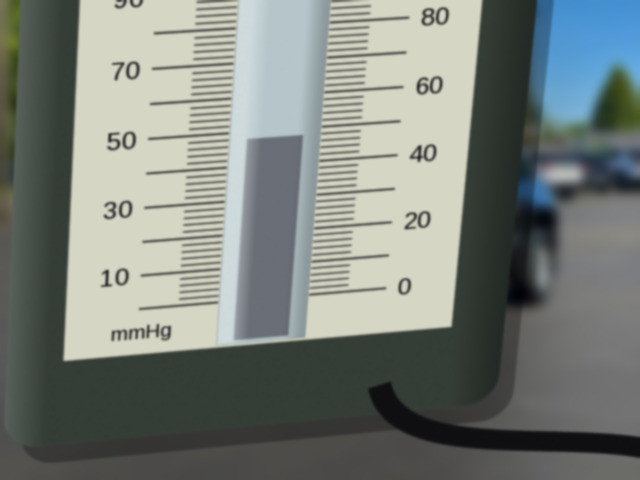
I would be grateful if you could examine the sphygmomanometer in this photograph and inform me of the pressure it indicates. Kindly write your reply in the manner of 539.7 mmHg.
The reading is 48 mmHg
